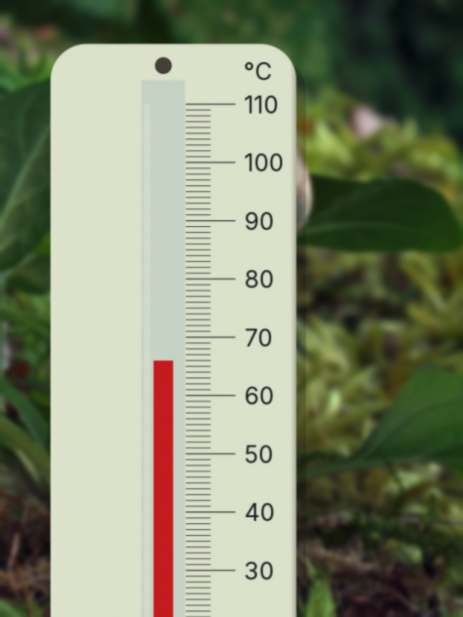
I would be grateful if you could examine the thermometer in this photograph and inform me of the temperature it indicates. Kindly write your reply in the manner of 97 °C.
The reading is 66 °C
